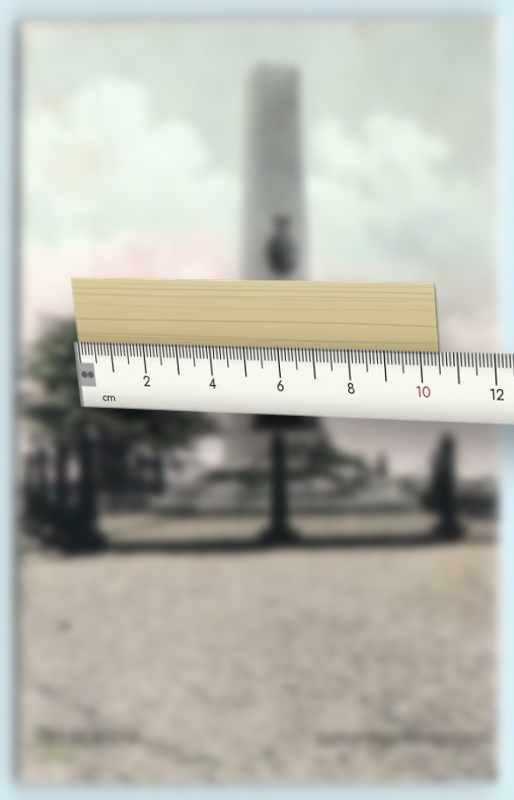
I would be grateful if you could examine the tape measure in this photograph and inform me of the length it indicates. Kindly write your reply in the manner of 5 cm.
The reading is 10.5 cm
